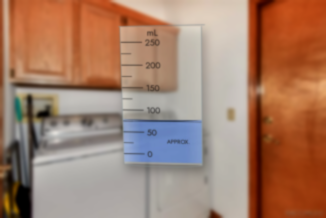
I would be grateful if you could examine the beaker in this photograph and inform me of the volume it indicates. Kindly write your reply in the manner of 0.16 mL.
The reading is 75 mL
